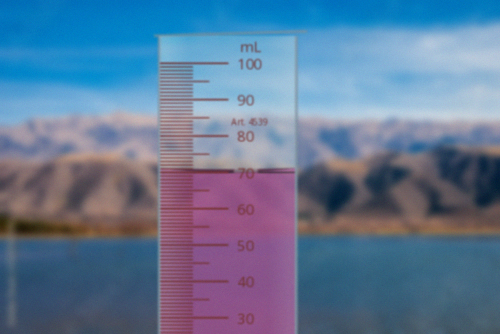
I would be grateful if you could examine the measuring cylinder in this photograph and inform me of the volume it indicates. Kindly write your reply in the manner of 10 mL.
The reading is 70 mL
